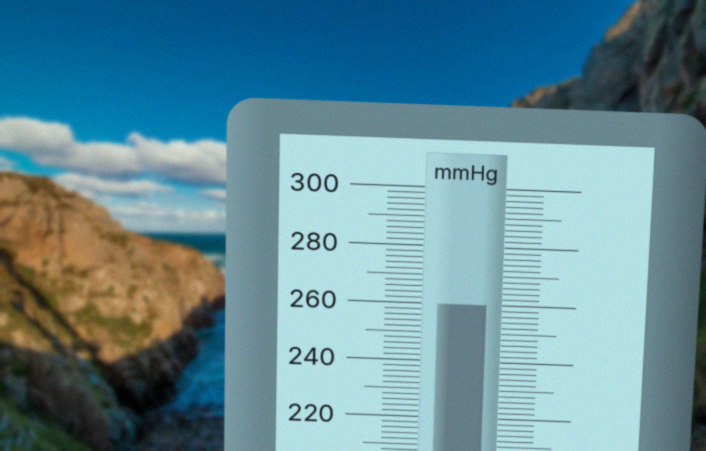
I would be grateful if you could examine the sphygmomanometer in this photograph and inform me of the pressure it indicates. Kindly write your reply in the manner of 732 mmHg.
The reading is 260 mmHg
